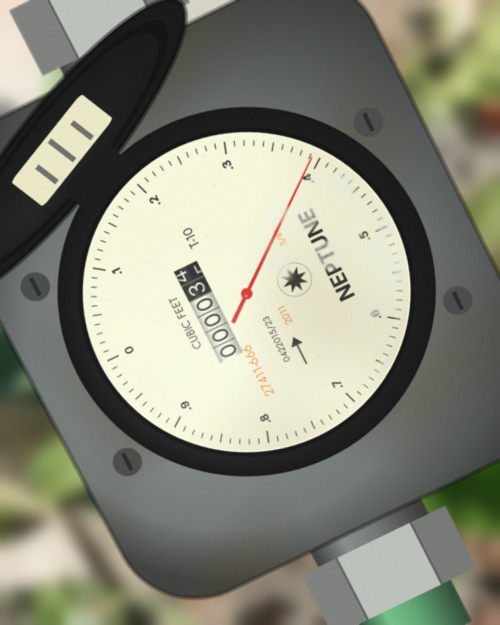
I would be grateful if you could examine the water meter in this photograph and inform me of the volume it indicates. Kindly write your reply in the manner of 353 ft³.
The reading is 34.39 ft³
